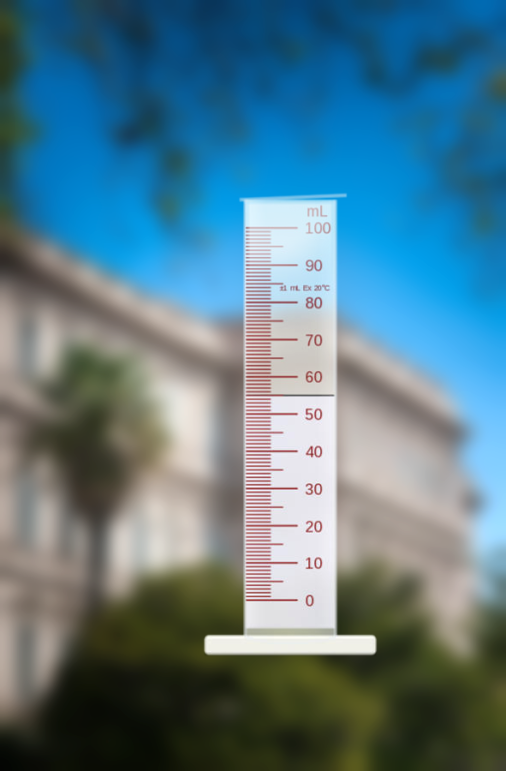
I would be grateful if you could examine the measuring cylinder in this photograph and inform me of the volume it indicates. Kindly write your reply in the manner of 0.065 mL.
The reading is 55 mL
